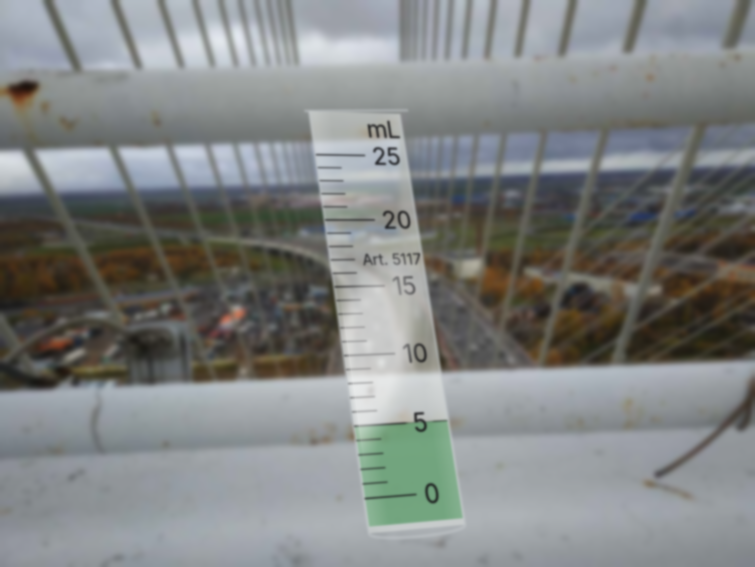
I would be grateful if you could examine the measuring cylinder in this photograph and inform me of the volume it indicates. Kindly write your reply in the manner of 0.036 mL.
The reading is 5 mL
